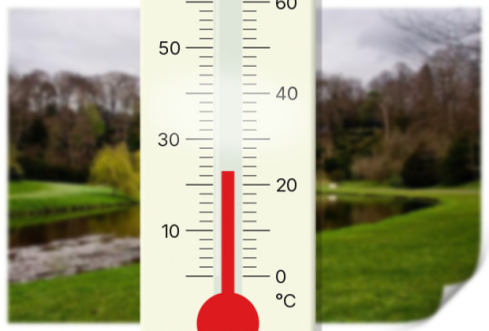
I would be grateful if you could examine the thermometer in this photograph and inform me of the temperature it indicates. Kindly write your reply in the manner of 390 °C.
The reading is 23 °C
